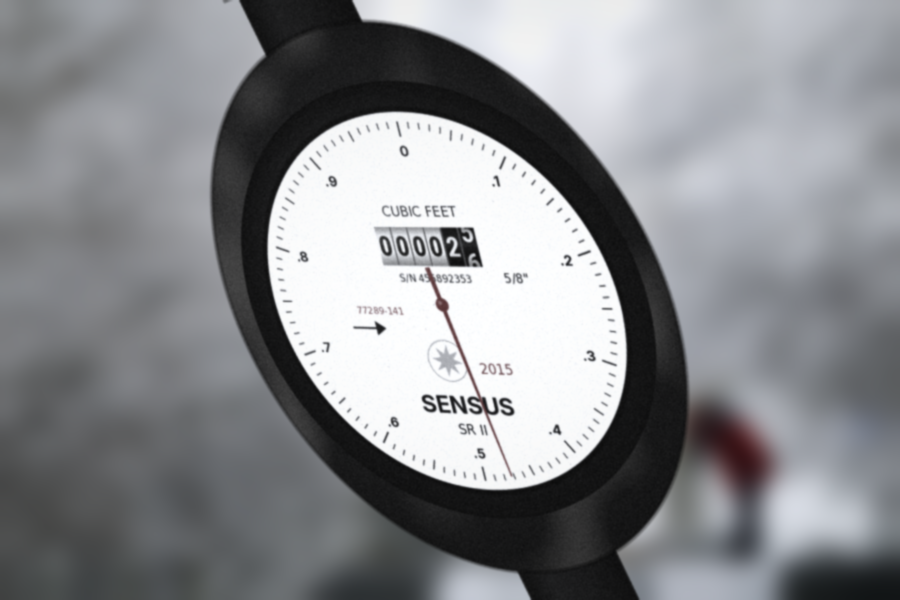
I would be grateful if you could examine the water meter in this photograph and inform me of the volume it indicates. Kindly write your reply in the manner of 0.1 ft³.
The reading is 25.47 ft³
